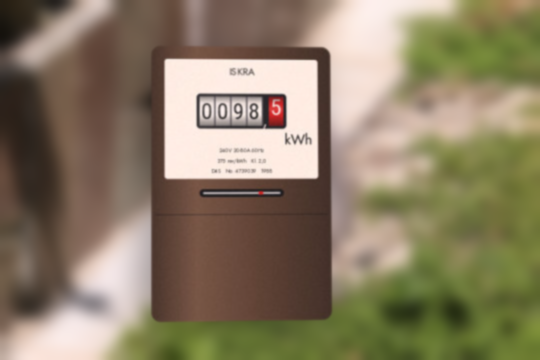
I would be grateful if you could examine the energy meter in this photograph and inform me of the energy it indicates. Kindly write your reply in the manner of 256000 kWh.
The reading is 98.5 kWh
